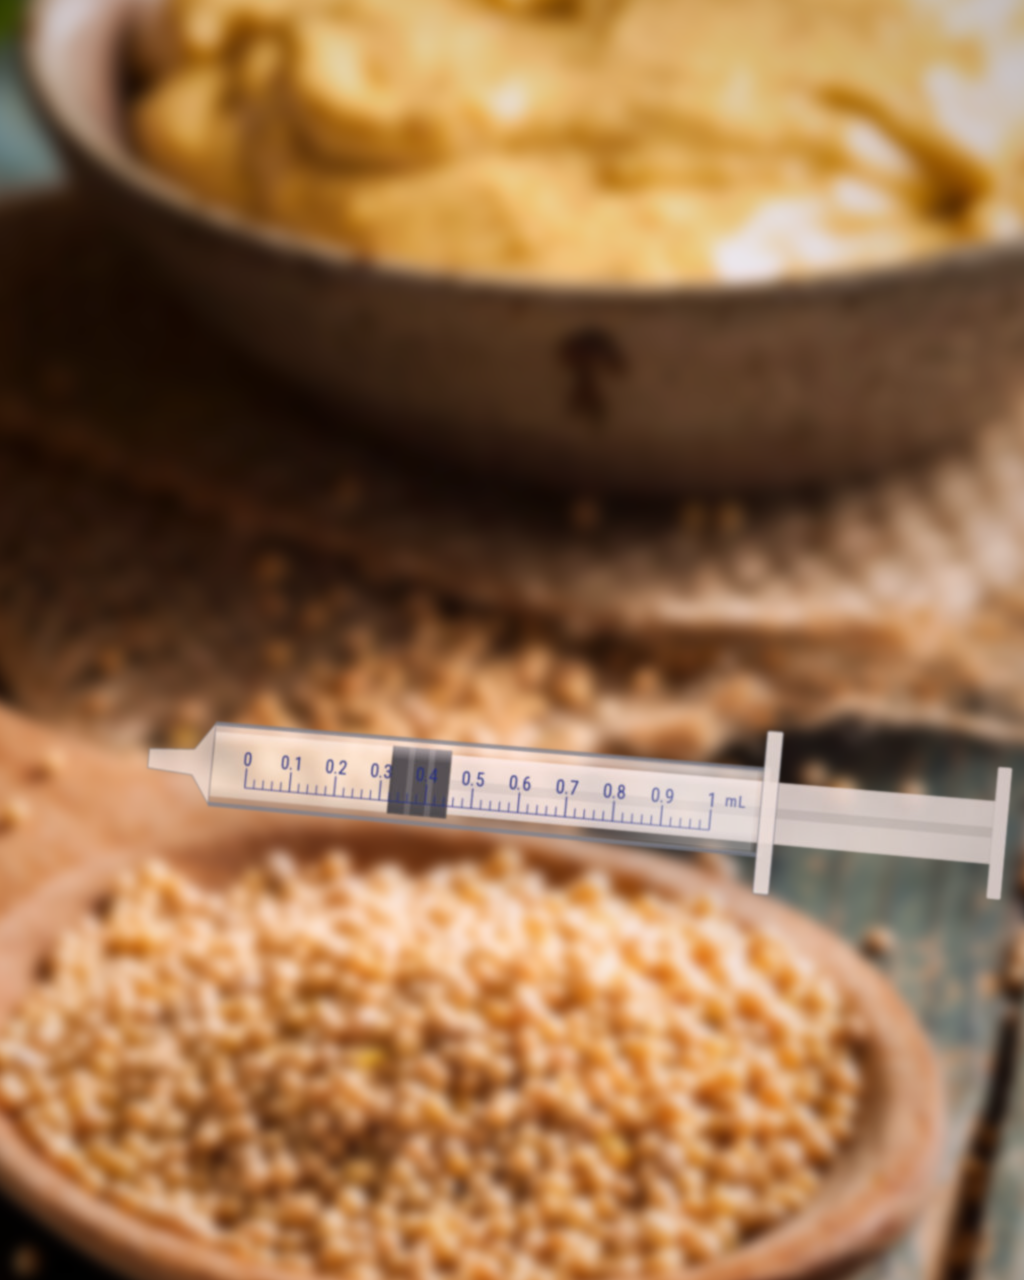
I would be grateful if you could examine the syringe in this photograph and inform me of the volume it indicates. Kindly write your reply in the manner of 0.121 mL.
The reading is 0.32 mL
